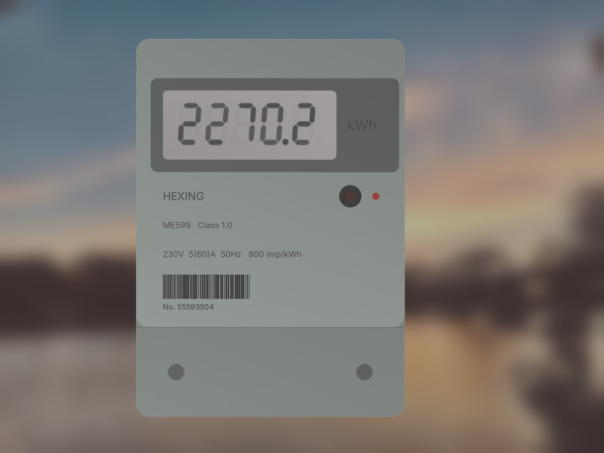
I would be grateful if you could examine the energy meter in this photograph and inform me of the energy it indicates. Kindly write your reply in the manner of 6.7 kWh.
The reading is 2270.2 kWh
